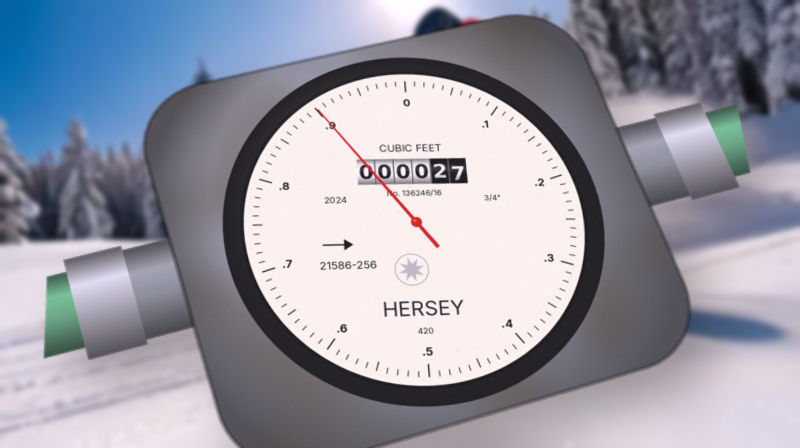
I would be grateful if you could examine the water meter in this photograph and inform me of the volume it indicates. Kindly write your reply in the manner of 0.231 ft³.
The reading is 26.90 ft³
